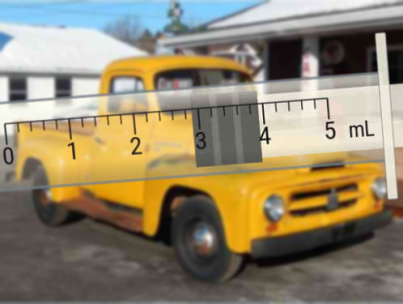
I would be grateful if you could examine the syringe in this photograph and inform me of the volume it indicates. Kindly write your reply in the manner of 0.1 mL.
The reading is 2.9 mL
